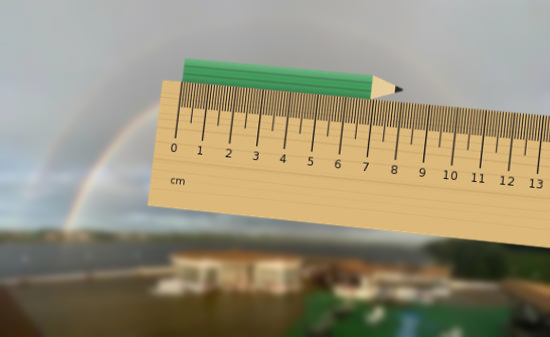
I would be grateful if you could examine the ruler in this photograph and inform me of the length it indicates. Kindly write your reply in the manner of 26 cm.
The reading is 8 cm
